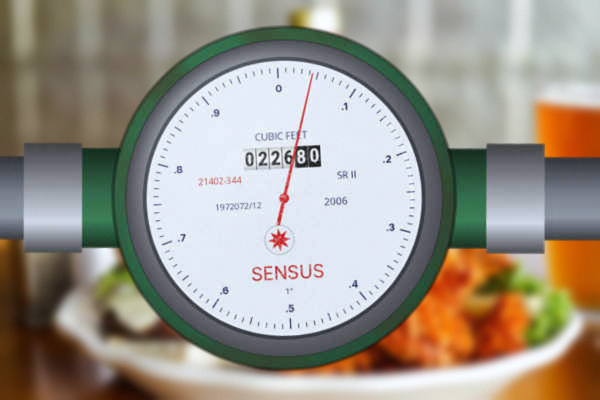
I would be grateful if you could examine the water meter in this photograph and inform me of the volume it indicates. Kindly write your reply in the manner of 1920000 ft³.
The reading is 22680.04 ft³
